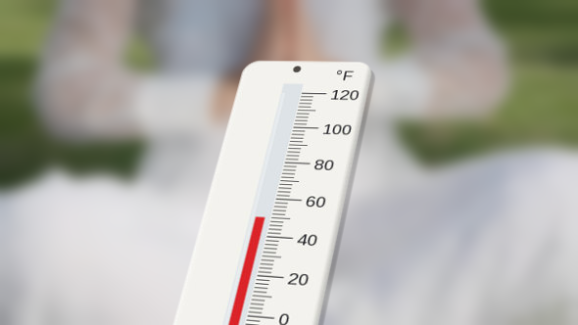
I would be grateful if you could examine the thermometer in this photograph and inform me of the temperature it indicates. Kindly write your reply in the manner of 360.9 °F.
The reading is 50 °F
